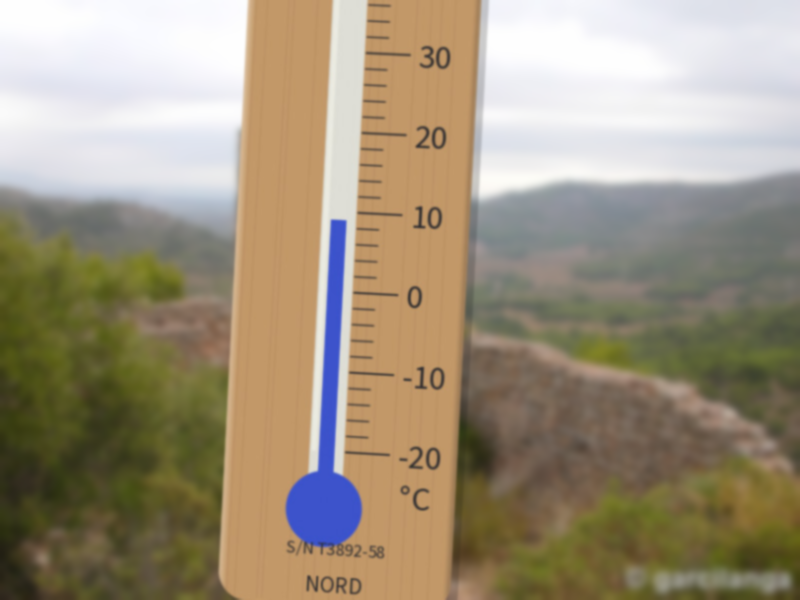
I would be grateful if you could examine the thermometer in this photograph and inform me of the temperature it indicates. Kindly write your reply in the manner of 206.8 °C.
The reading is 9 °C
